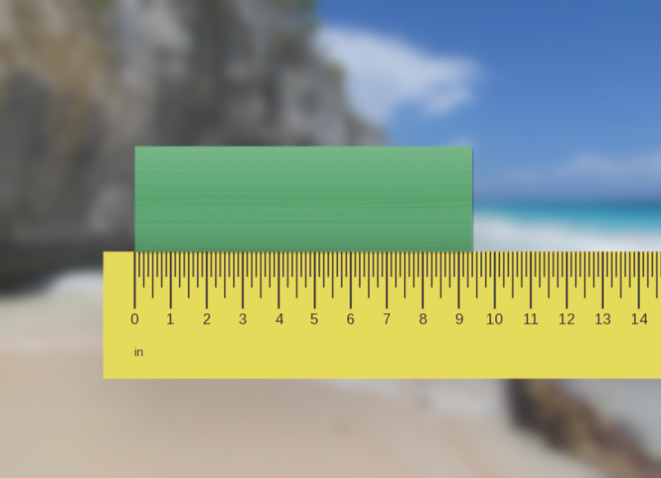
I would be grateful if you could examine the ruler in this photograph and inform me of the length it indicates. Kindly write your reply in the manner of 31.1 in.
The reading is 9.375 in
